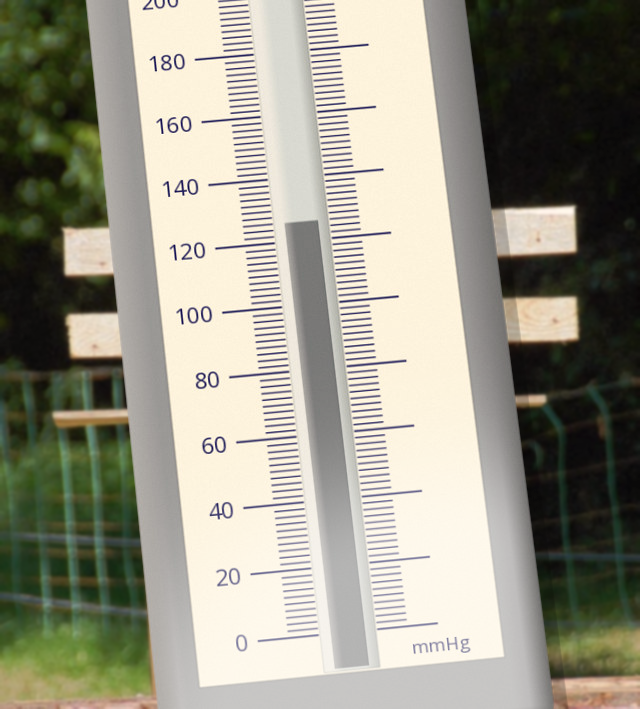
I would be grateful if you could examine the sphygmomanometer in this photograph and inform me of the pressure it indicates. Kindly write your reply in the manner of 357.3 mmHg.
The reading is 126 mmHg
